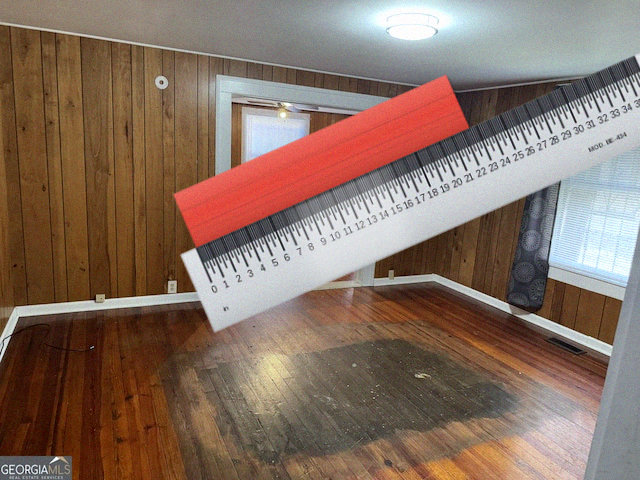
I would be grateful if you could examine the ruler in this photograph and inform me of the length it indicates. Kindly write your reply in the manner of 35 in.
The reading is 22.5 in
